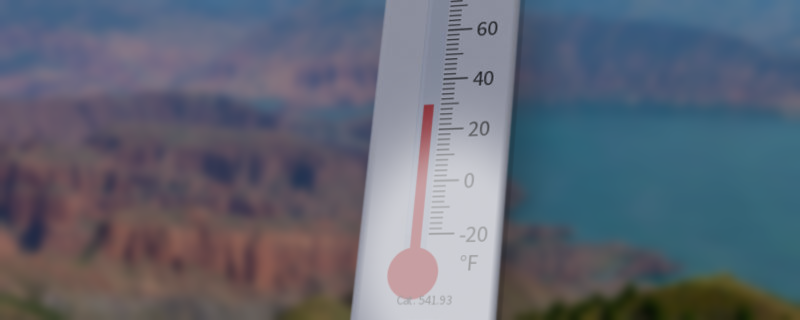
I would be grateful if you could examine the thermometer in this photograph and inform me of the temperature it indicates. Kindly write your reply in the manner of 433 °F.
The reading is 30 °F
